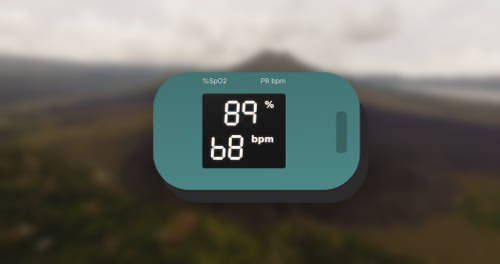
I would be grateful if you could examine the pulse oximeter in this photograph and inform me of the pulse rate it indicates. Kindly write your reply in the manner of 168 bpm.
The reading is 68 bpm
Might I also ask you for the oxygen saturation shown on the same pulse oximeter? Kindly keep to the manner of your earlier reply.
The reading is 89 %
